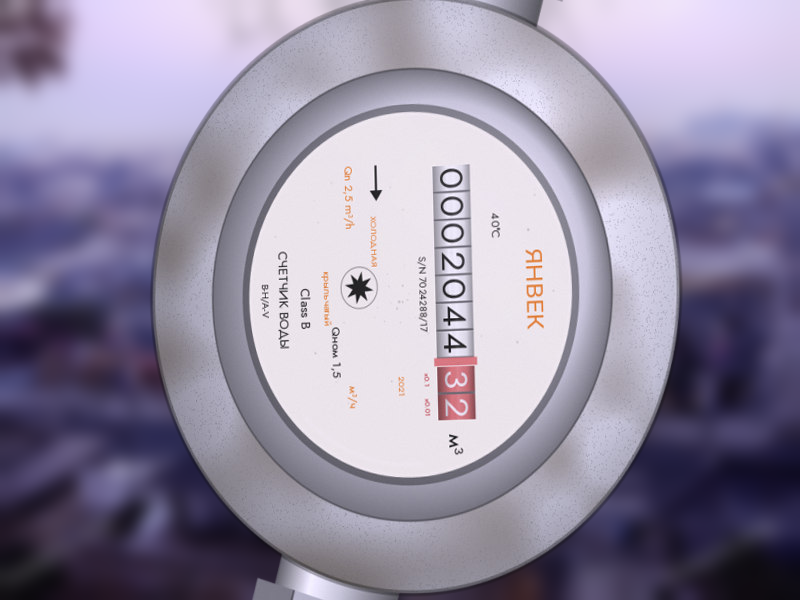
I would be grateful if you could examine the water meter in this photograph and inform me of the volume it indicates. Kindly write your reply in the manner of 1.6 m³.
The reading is 2044.32 m³
